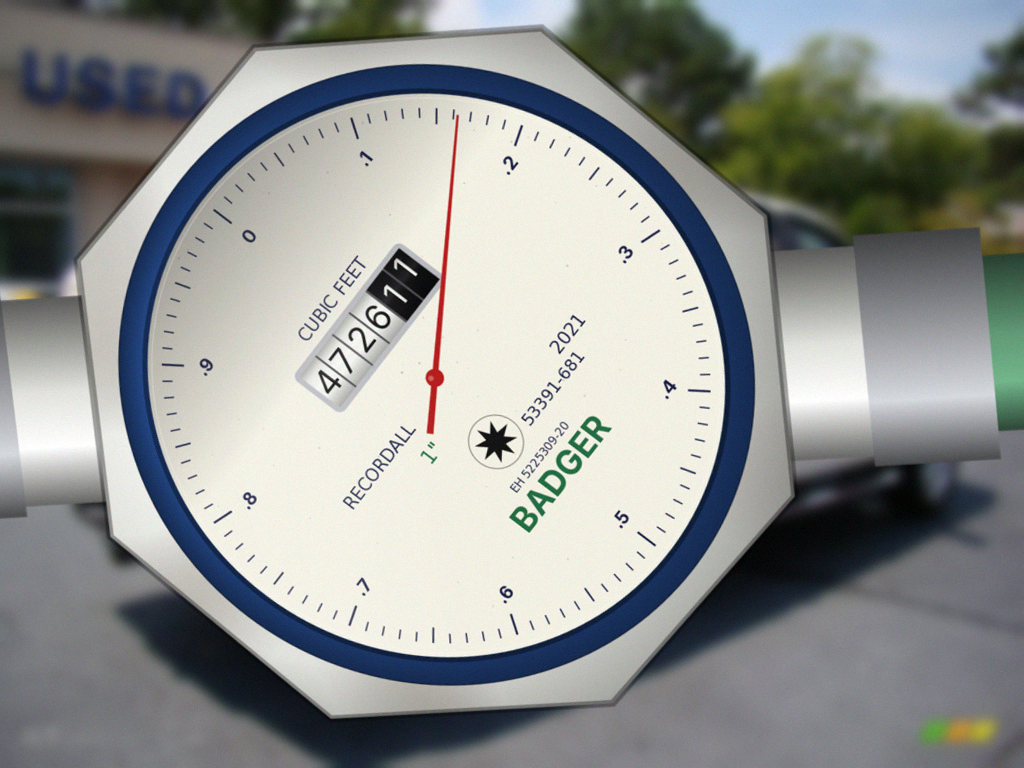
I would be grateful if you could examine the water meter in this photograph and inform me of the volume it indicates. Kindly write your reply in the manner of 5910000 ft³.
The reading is 472611.16 ft³
